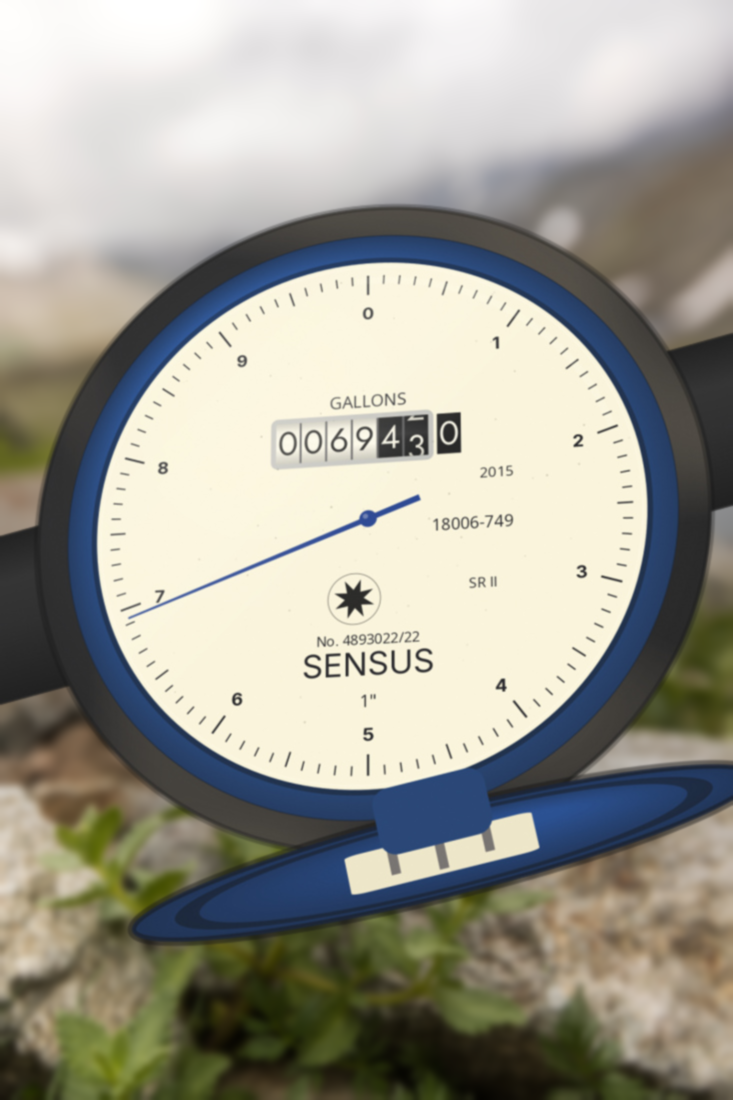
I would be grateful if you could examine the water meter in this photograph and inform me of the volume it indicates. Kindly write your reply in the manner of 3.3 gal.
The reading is 69426.9 gal
